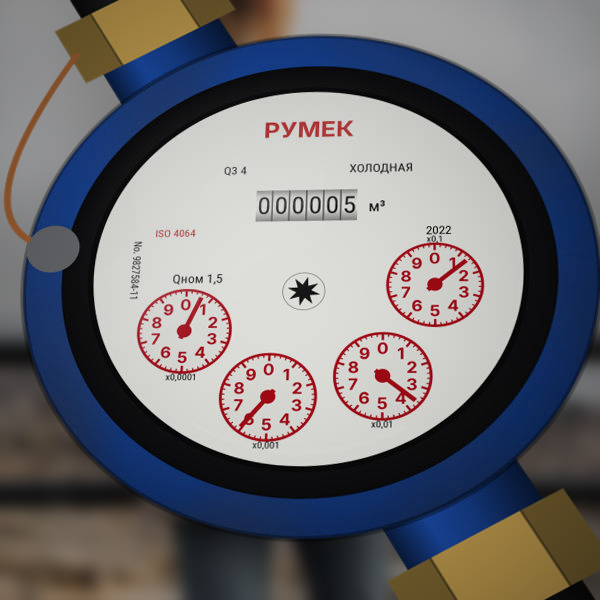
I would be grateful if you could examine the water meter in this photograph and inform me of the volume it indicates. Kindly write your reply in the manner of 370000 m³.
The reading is 5.1360 m³
